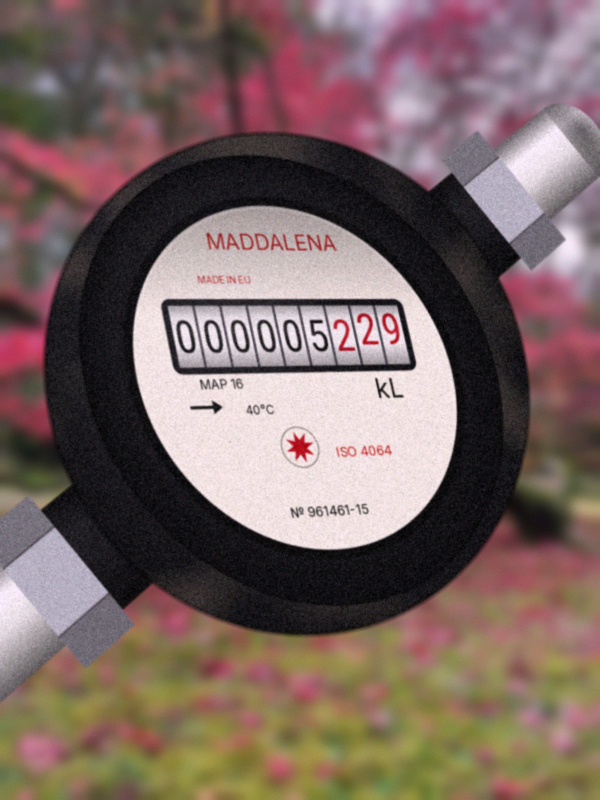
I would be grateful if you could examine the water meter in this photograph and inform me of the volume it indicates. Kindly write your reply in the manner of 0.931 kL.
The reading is 5.229 kL
